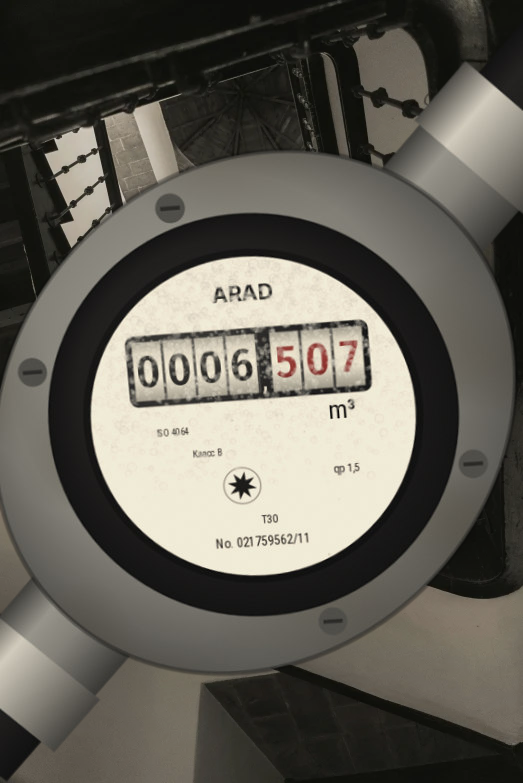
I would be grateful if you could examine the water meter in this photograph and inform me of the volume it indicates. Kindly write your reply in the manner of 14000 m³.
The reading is 6.507 m³
